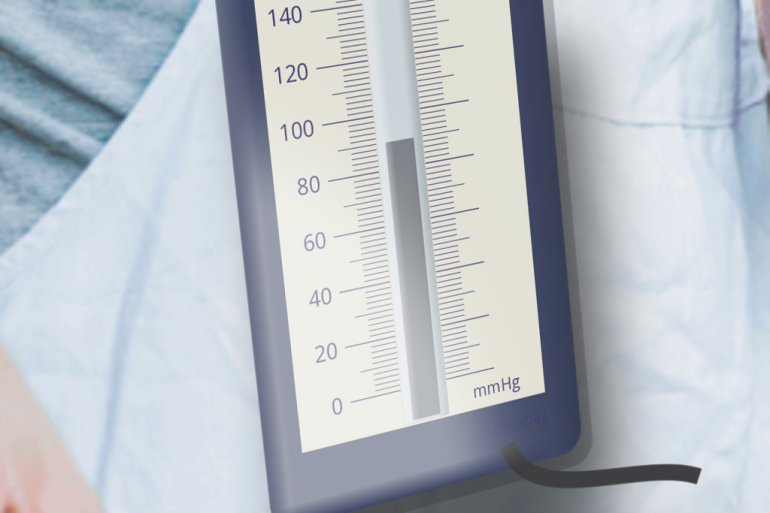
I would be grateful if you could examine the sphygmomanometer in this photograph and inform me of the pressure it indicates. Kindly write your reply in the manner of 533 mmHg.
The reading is 90 mmHg
